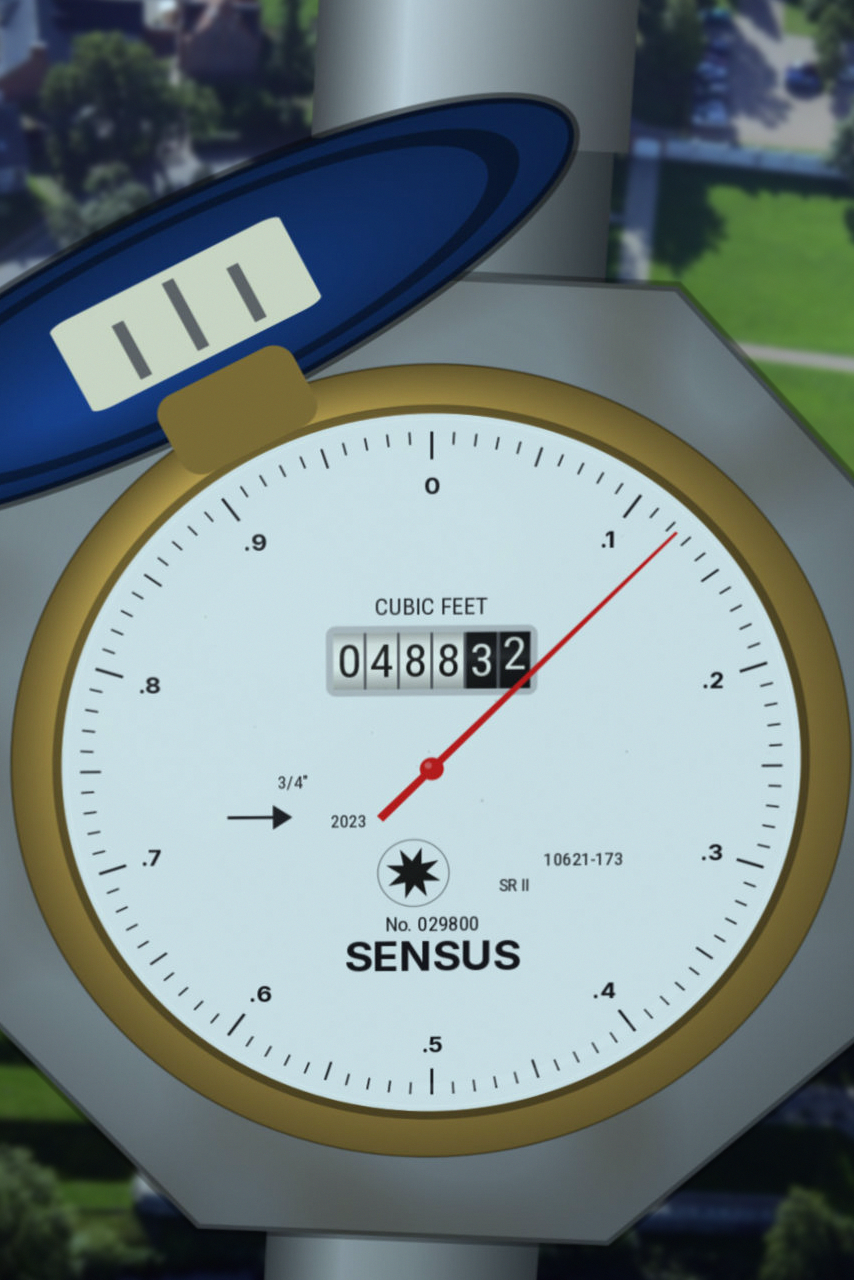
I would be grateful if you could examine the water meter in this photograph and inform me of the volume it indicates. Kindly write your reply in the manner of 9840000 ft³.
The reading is 48832.12 ft³
